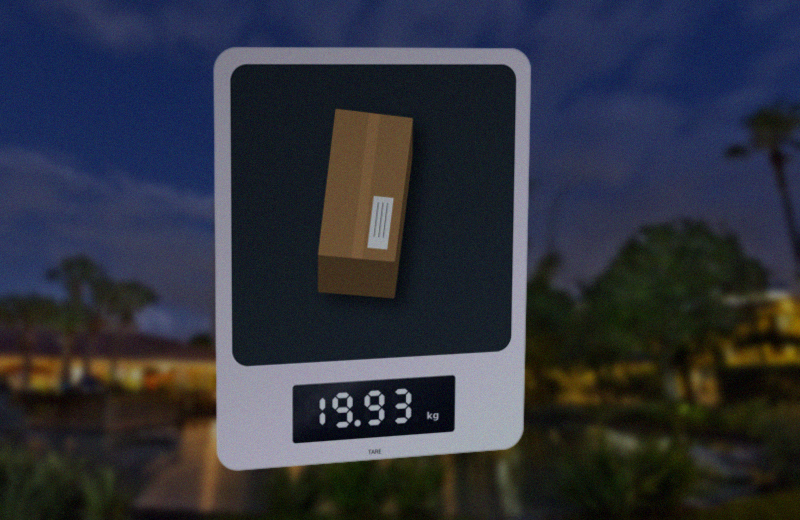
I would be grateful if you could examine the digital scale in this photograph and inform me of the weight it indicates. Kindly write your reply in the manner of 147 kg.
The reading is 19.93 kg
